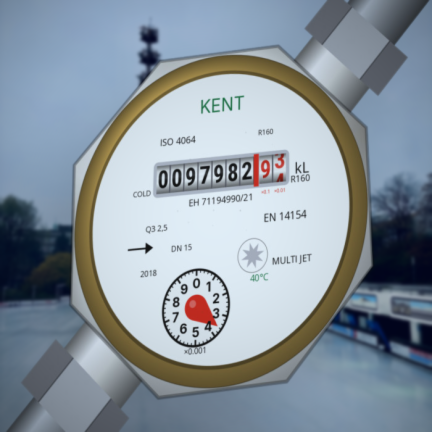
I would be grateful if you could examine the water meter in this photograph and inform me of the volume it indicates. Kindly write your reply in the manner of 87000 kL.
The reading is 97982.933 kL
